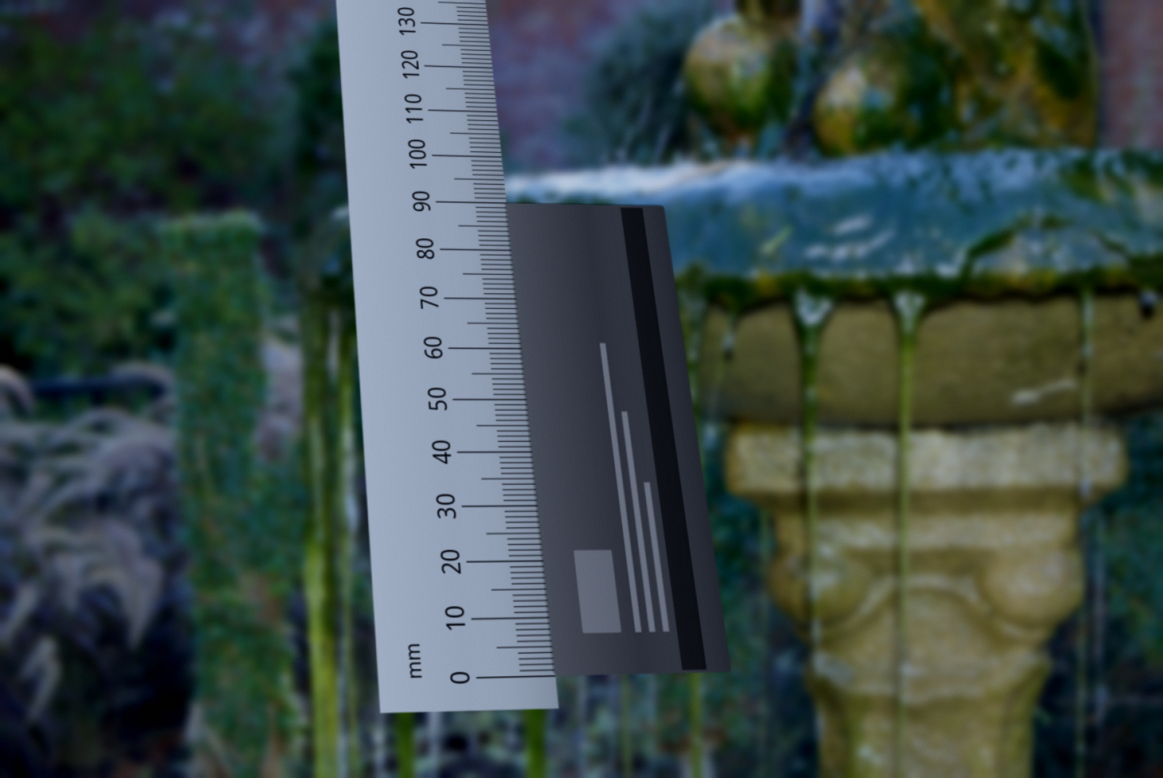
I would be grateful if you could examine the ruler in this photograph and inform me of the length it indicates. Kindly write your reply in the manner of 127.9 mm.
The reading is 90 mm
